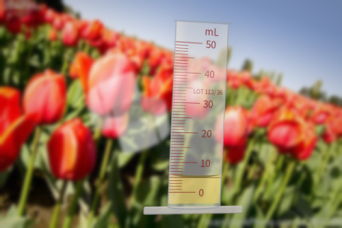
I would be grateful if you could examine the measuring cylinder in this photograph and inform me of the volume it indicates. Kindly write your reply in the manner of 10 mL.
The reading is 5 mL
